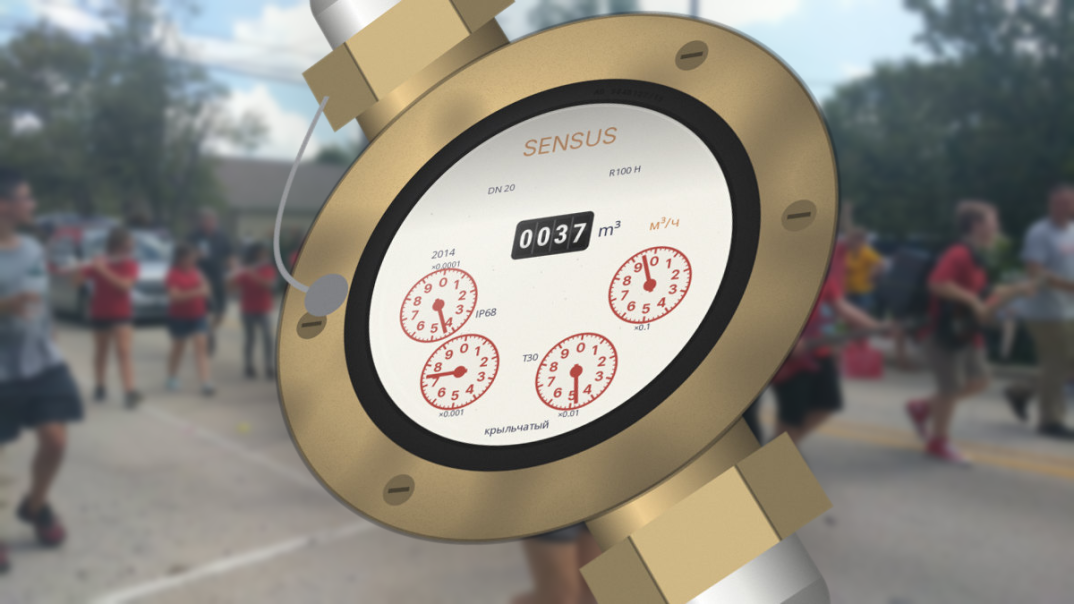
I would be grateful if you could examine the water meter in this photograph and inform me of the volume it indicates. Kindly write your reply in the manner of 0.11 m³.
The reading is 36.9474 m³
